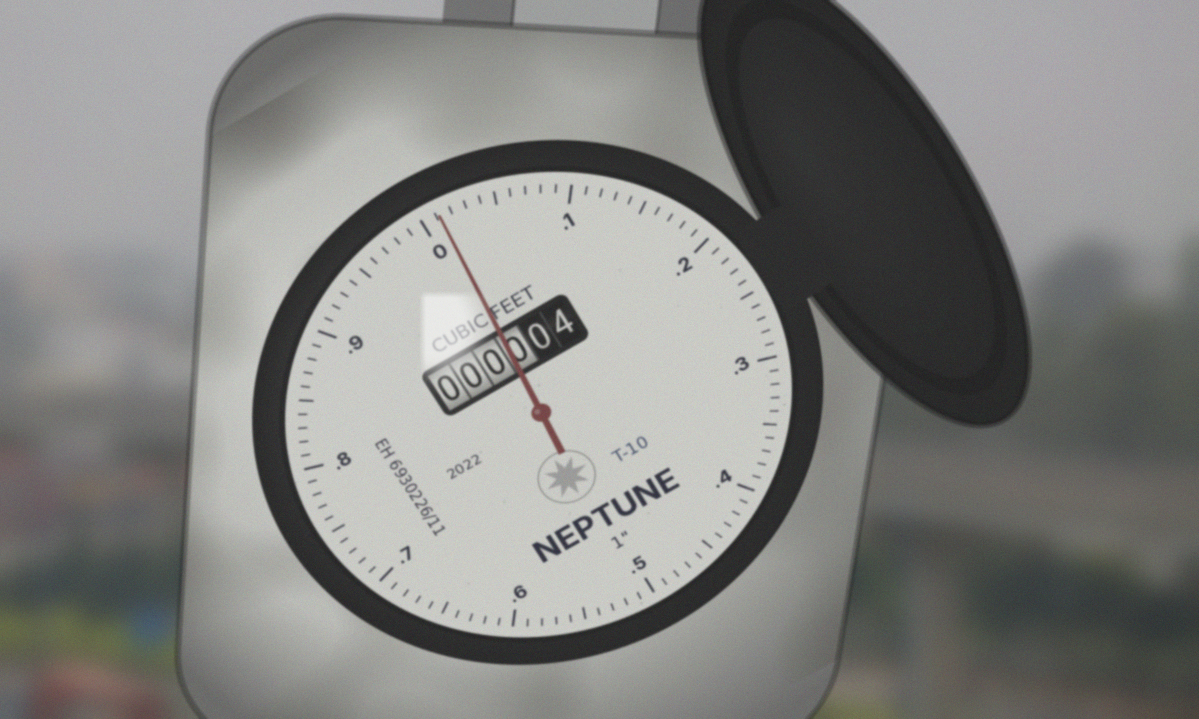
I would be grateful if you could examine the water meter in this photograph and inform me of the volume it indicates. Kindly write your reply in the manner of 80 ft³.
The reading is 4.01 ft³
